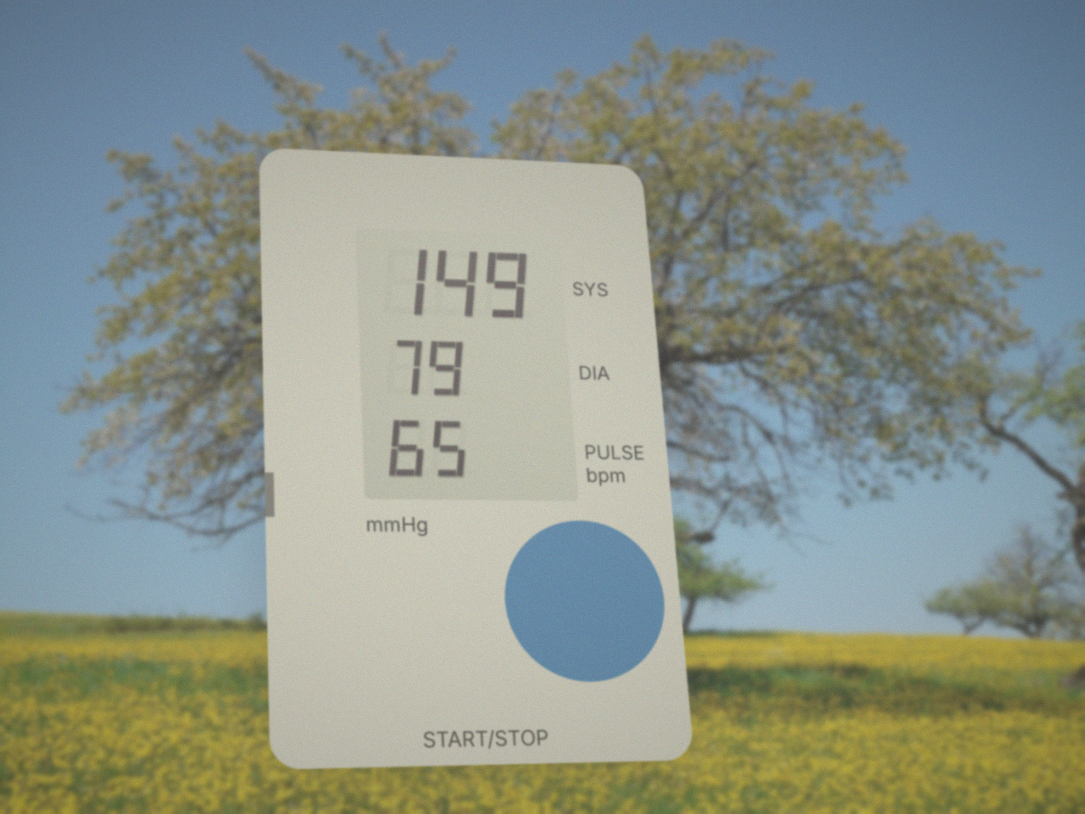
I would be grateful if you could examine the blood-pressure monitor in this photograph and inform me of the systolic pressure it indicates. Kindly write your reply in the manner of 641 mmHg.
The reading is 149 mmHg
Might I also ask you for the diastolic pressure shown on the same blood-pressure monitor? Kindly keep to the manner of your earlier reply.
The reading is 79 mmHg
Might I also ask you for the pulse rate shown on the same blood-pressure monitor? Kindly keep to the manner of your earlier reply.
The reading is 65 bpm
